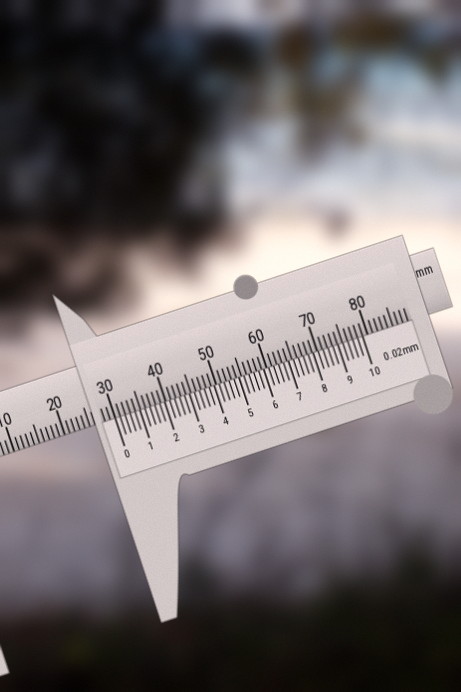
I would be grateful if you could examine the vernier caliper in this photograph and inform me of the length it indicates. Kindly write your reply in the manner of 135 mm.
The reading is 30.0 mm
